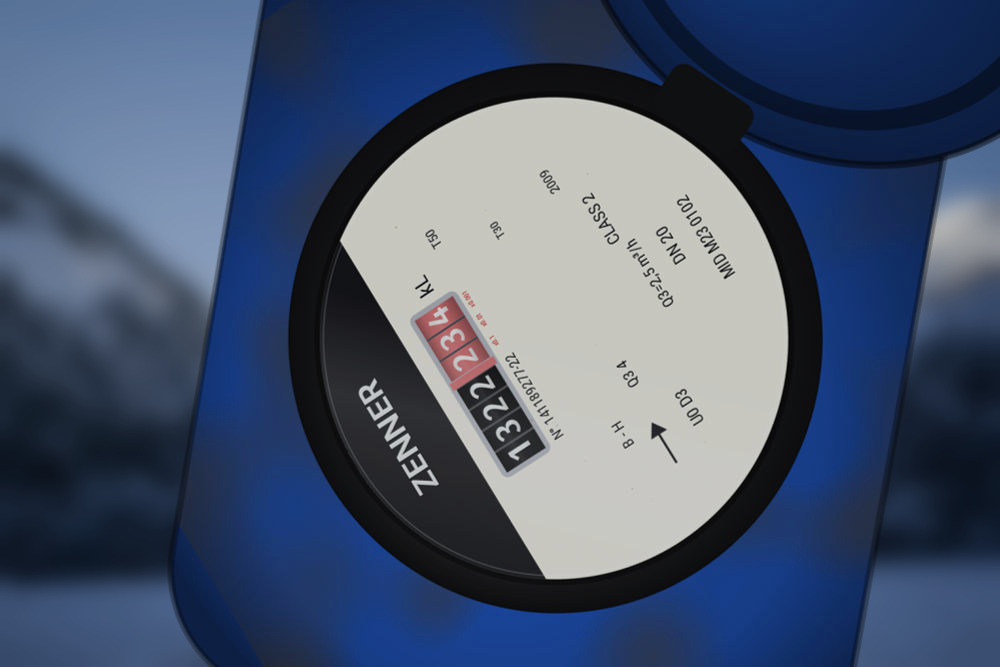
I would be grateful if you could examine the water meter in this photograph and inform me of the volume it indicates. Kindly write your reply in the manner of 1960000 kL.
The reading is 1322.234 kL
